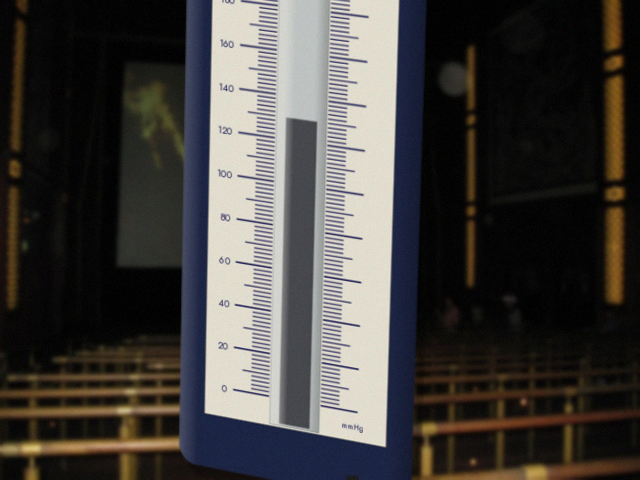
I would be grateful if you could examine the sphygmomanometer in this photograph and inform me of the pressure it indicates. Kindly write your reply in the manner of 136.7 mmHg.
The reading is 130 mmHg
